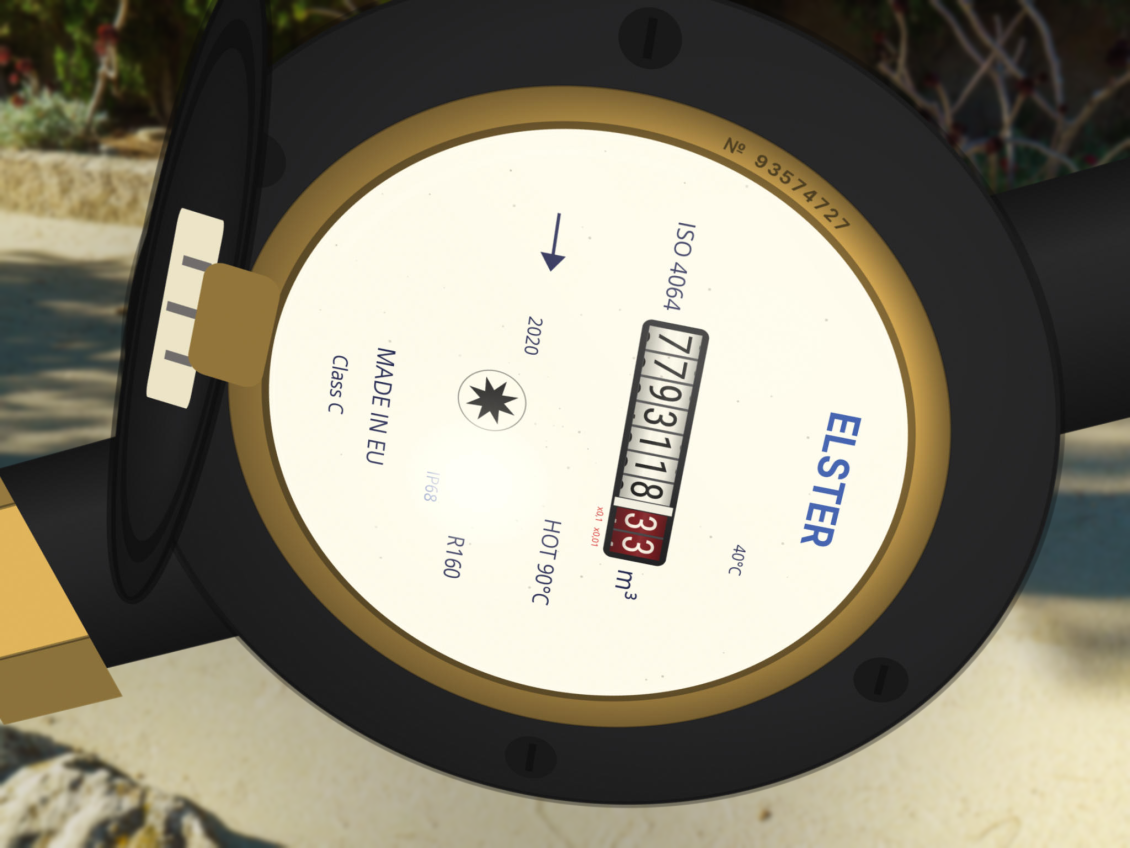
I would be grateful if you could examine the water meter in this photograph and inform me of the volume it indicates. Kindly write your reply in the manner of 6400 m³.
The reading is 7793118.33 m³
